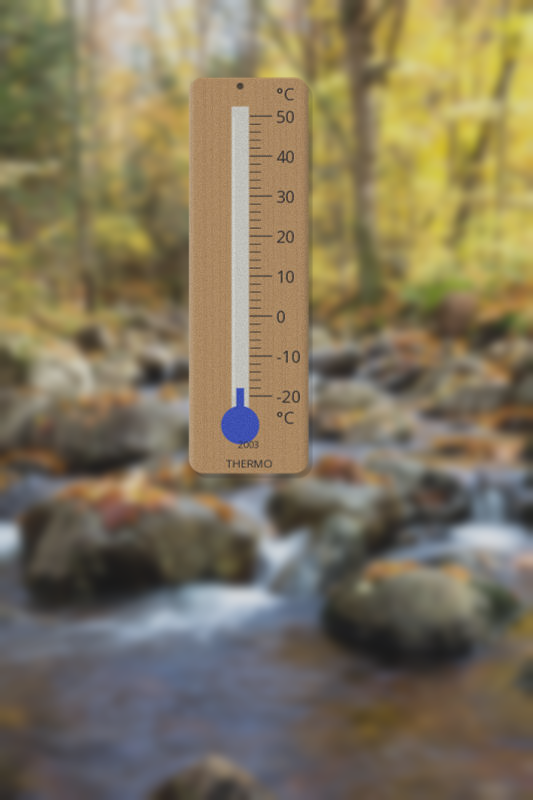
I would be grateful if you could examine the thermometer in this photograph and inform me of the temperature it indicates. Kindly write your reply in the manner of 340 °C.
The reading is -18 °C
